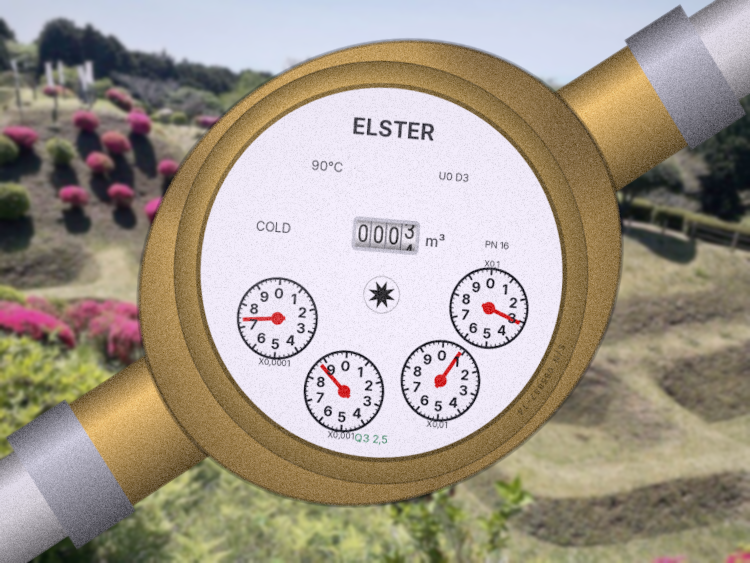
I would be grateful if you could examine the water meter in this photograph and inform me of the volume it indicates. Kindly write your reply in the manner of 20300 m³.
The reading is 3.3087 m³
